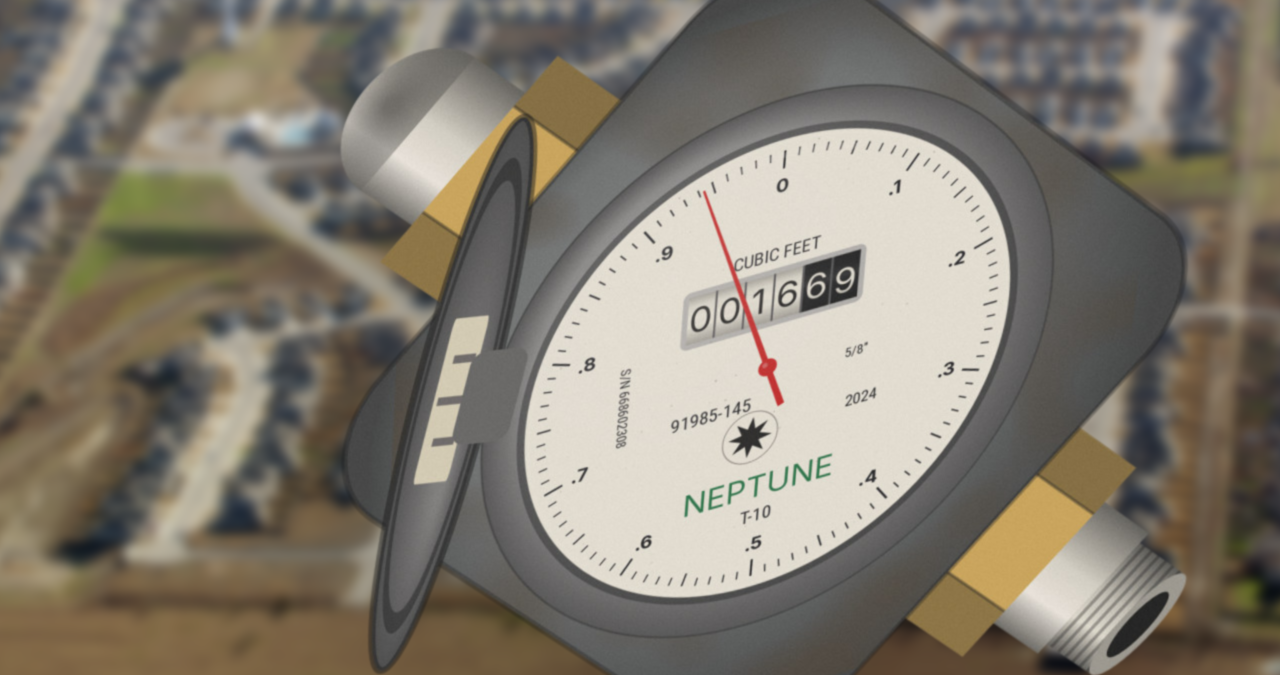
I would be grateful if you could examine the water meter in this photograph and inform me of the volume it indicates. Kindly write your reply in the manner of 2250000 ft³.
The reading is 1668.94 ft³
